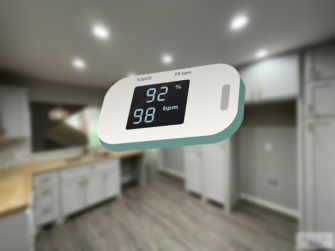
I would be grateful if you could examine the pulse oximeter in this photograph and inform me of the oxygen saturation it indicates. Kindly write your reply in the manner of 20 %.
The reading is 92 %
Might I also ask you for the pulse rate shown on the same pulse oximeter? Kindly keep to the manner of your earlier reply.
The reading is 98 bpm
